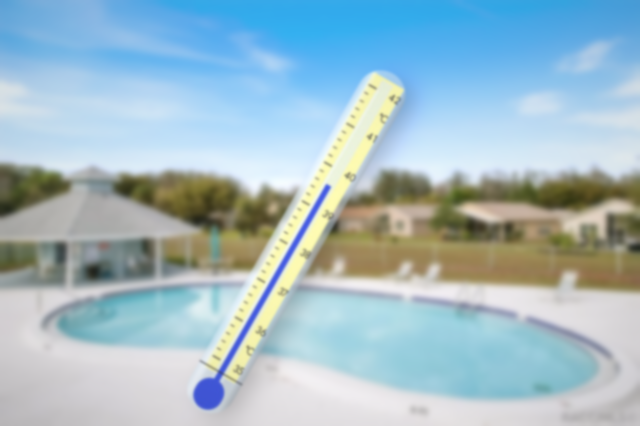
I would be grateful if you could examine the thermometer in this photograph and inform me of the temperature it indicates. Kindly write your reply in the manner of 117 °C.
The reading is 39.6 °C
